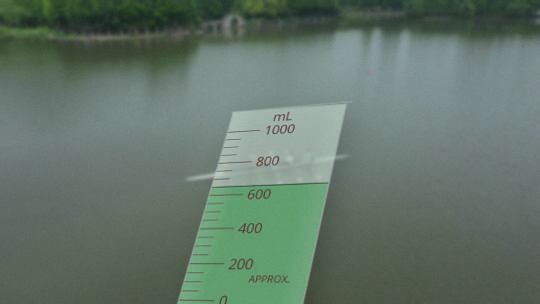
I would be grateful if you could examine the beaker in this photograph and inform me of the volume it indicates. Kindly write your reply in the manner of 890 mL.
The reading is 650 mL
